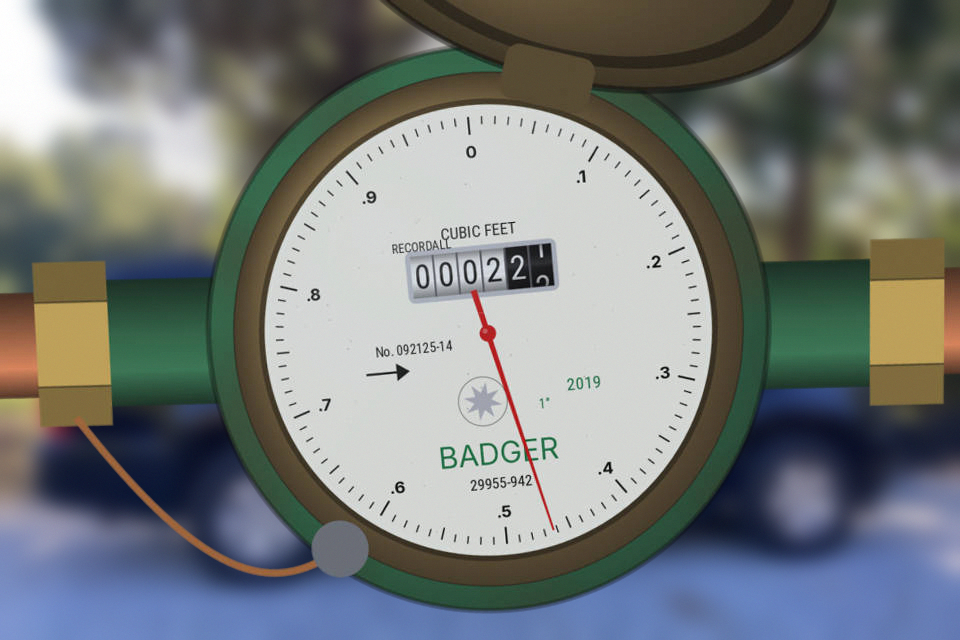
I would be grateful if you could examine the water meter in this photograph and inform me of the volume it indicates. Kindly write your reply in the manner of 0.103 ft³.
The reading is 221.46 ft³
